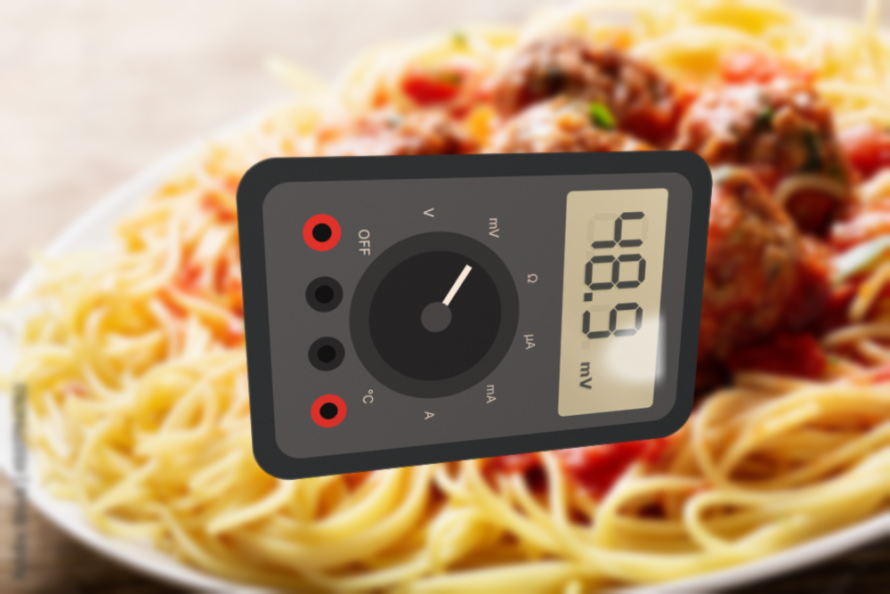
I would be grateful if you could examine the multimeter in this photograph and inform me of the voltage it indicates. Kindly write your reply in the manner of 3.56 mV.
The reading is 48.9 mV
